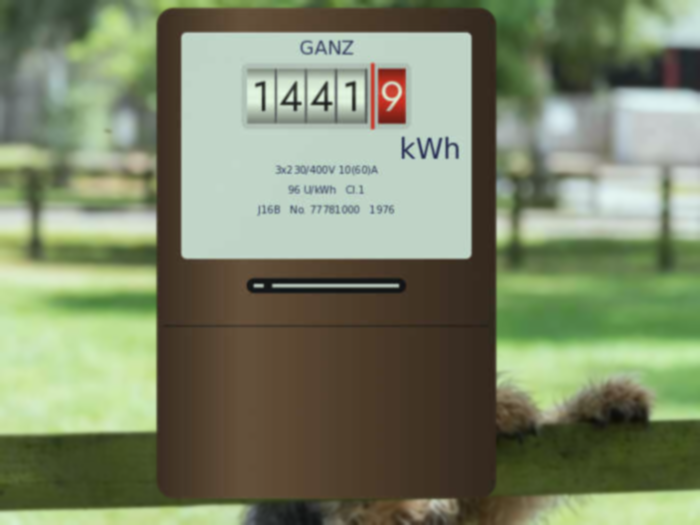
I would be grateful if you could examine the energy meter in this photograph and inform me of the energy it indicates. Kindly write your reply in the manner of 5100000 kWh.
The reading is 1441.9 kWh
